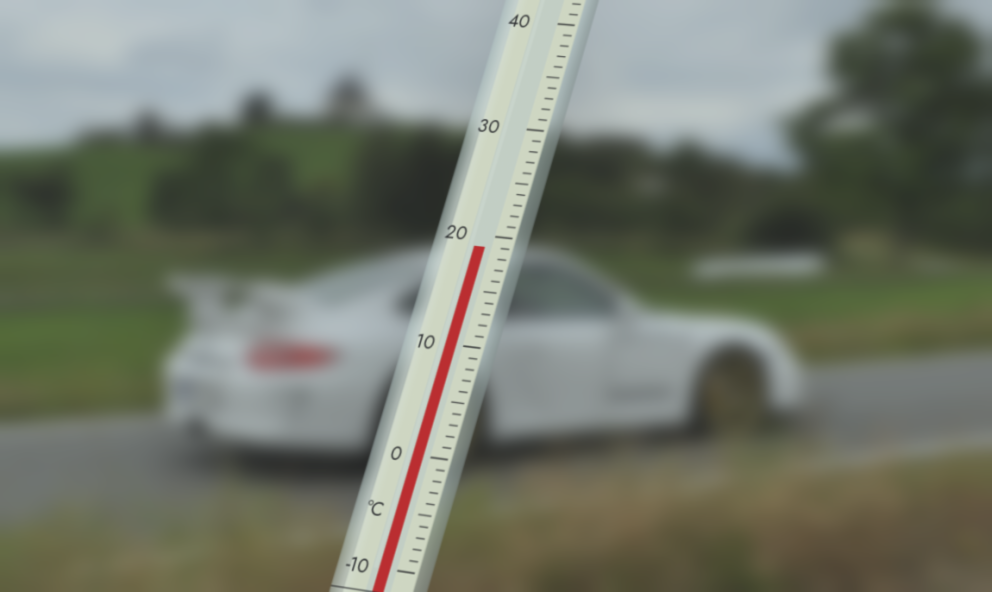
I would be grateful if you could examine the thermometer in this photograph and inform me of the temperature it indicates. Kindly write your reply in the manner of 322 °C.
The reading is 19 °C
